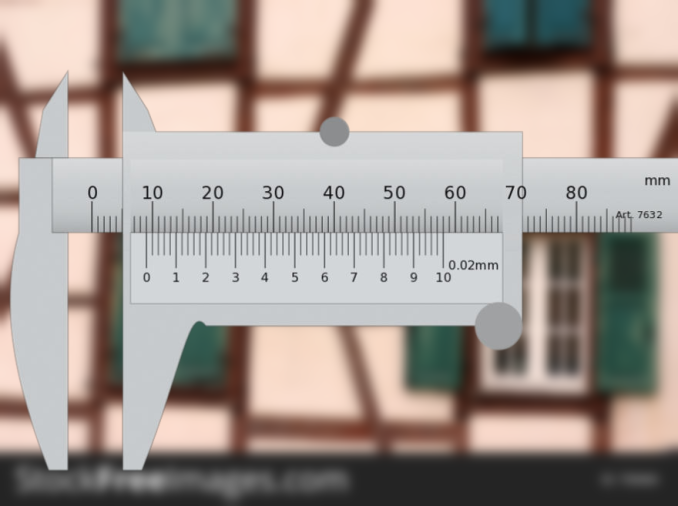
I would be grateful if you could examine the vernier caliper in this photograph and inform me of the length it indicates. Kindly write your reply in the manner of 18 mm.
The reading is 9.0 mm
